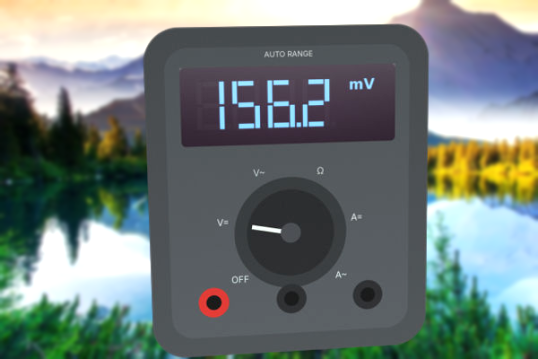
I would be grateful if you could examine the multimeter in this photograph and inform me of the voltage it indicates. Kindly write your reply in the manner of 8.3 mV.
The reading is 156.2 mV
